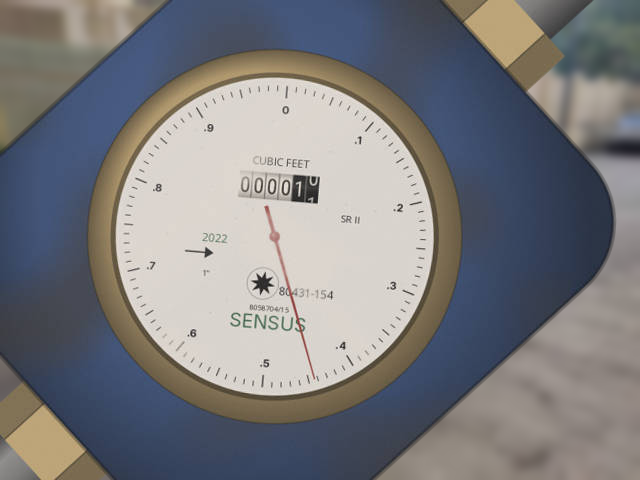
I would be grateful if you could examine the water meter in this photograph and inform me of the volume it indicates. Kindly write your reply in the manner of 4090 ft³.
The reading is 10.44 ft³
